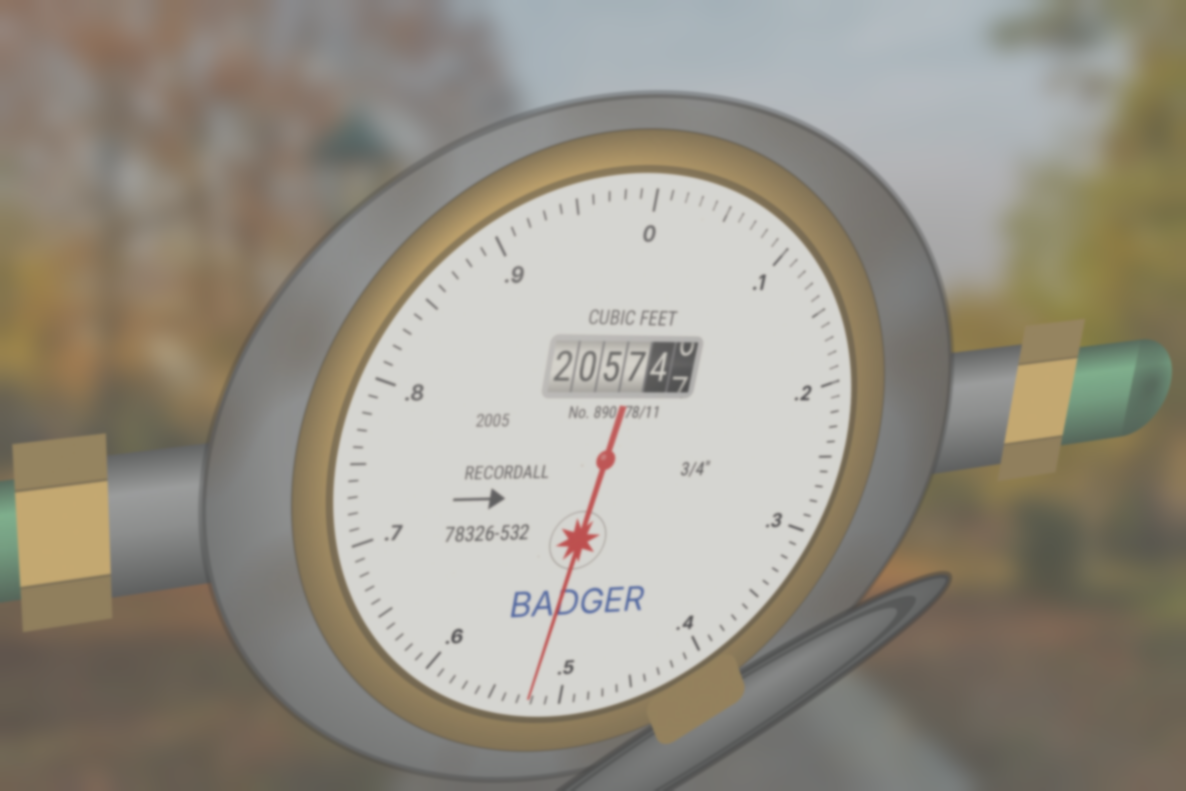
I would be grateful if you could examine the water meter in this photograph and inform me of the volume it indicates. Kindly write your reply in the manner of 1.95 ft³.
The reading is 205746.52 ft³
